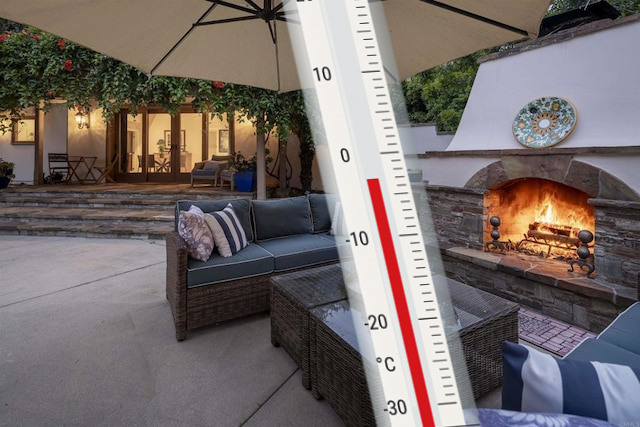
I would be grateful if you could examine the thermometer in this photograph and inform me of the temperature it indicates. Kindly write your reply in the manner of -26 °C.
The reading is -3 °C
